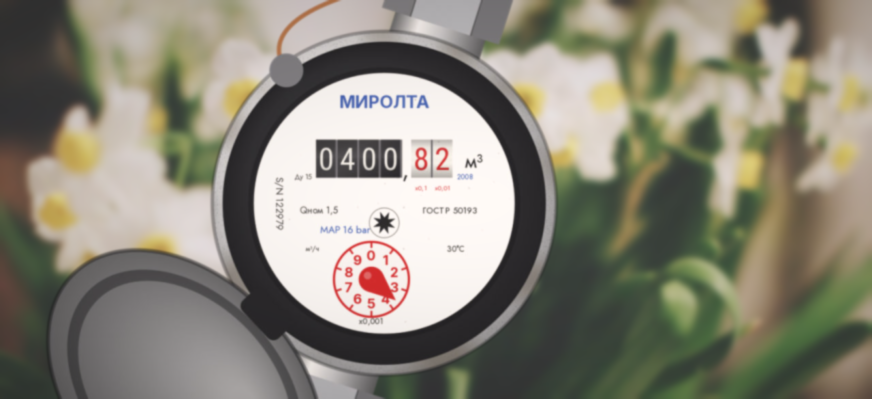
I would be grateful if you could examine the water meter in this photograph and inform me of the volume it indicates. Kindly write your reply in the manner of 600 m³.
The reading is 400.823 m³
